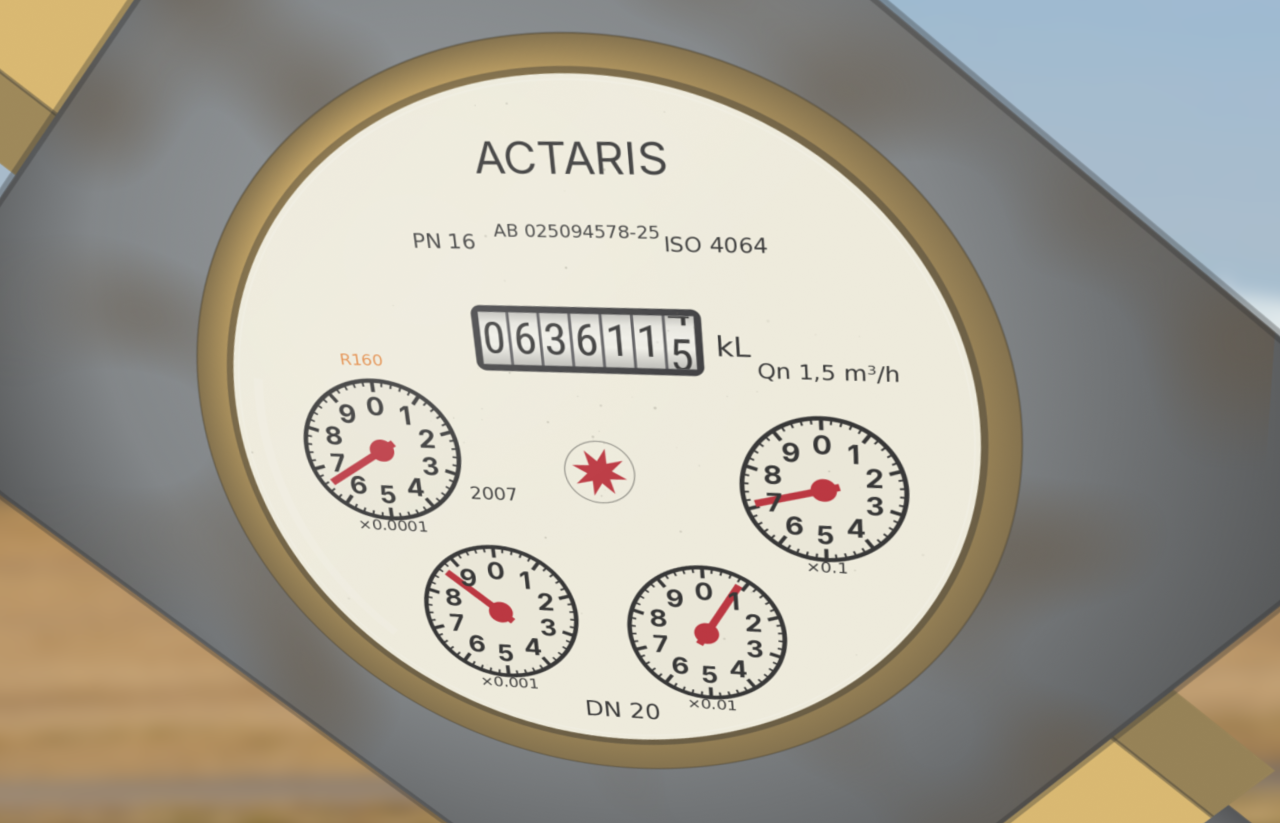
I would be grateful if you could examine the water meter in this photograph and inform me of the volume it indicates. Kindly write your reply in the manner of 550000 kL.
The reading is 636114.7086 kL
